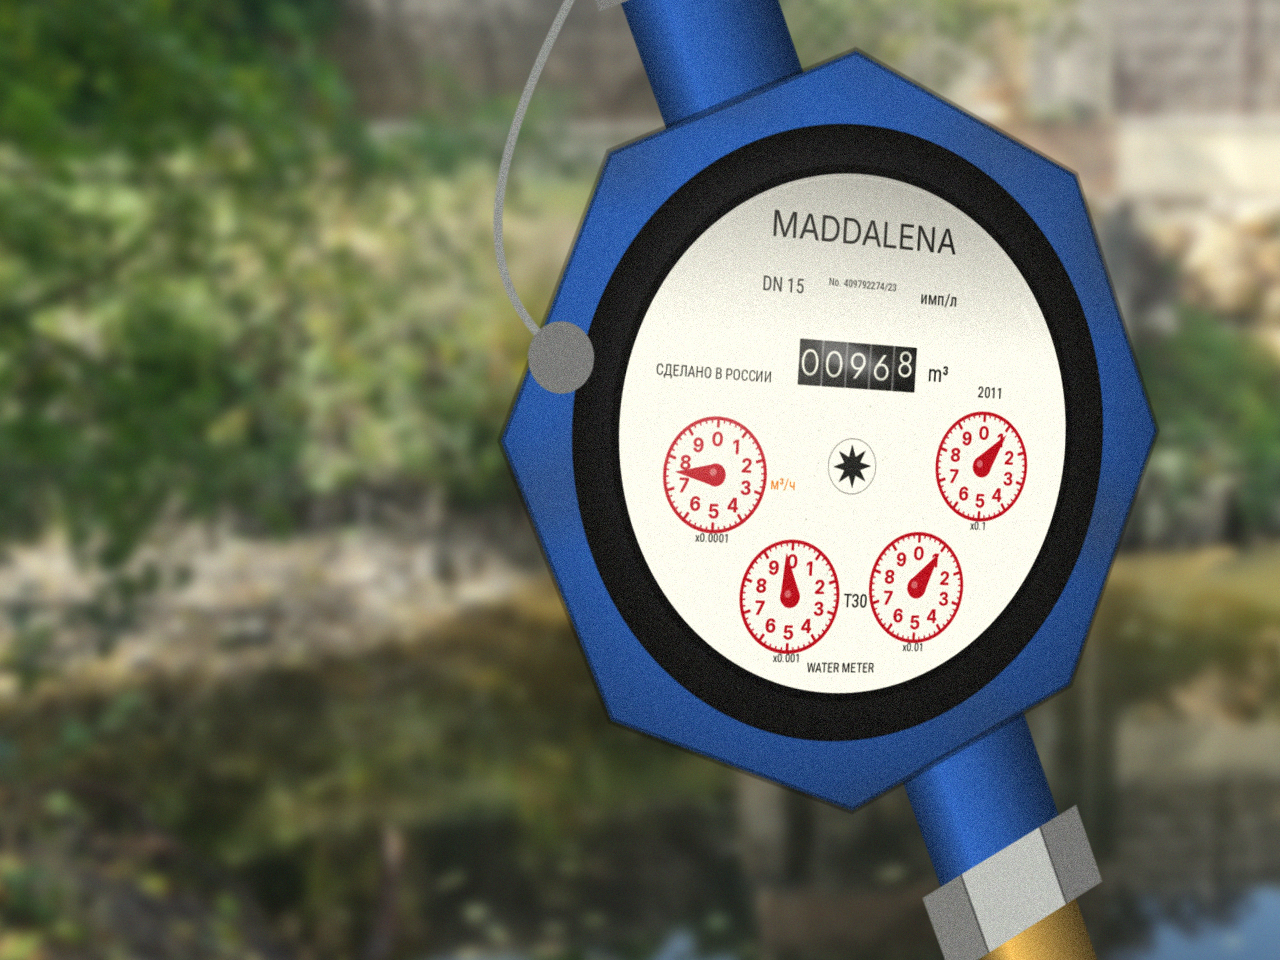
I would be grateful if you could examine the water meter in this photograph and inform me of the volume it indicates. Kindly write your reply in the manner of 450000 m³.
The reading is 968.1097 m³
